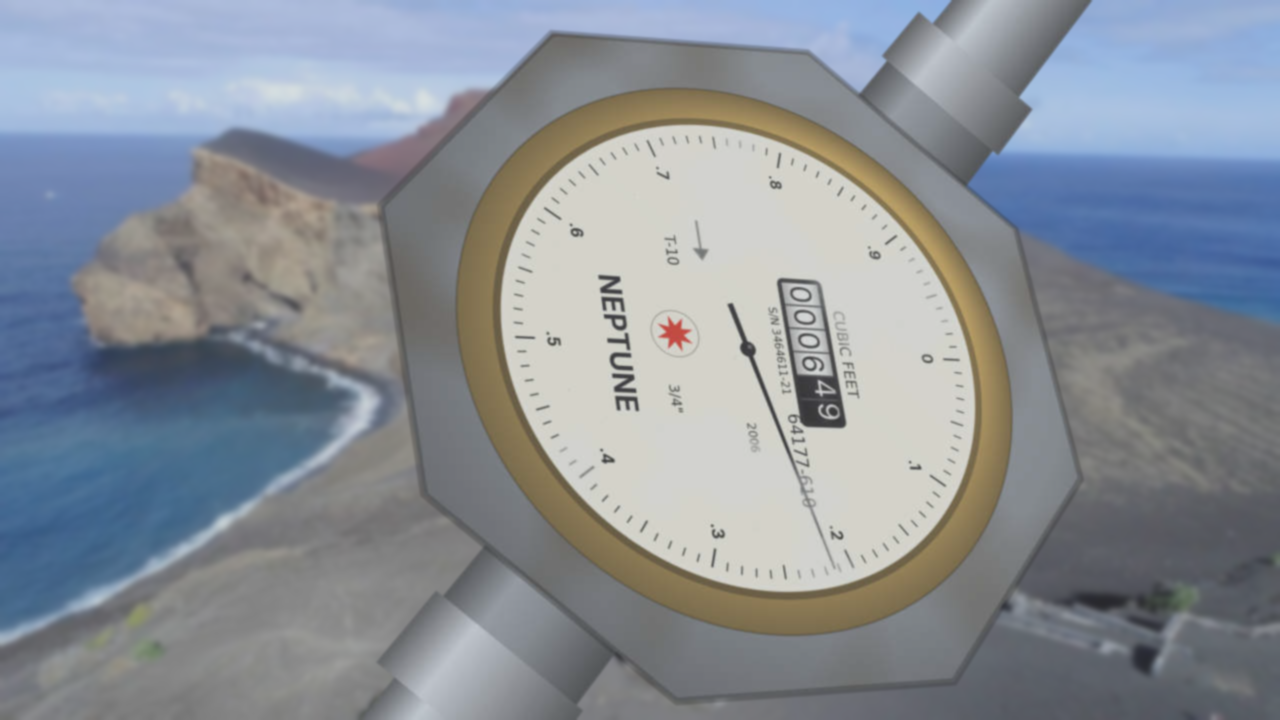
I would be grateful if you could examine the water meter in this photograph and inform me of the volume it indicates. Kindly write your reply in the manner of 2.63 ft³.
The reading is 649.21 ft³
